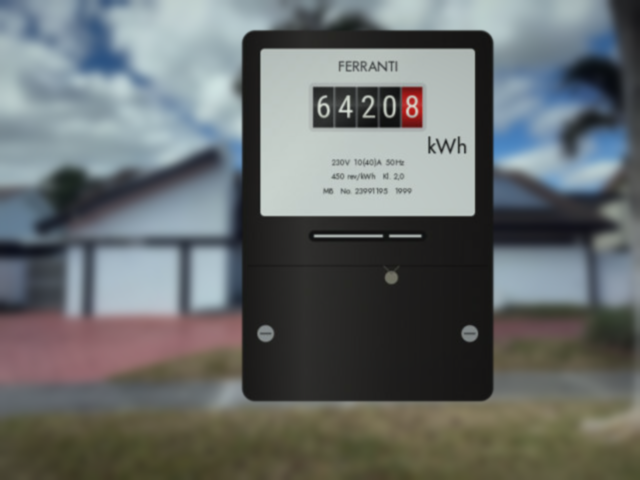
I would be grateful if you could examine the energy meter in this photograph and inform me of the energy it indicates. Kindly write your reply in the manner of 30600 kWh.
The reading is 6420.8 kWh
